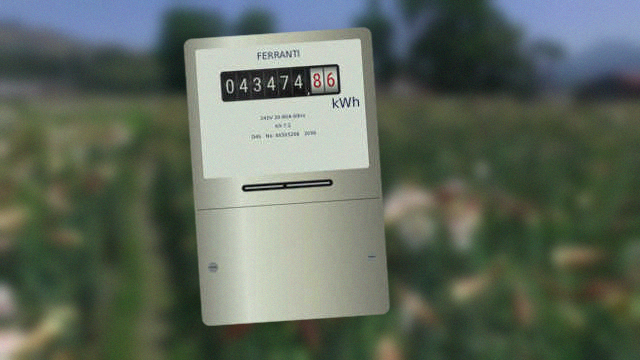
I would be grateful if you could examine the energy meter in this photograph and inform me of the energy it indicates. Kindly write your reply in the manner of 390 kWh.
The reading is 43474.86 kWh
